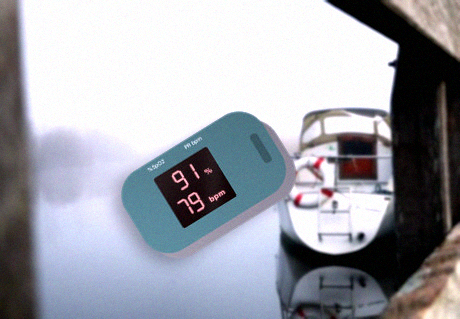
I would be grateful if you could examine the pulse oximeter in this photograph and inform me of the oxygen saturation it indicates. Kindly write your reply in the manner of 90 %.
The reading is 91 %
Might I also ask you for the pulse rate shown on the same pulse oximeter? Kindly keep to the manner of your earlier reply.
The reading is 79 bpm
